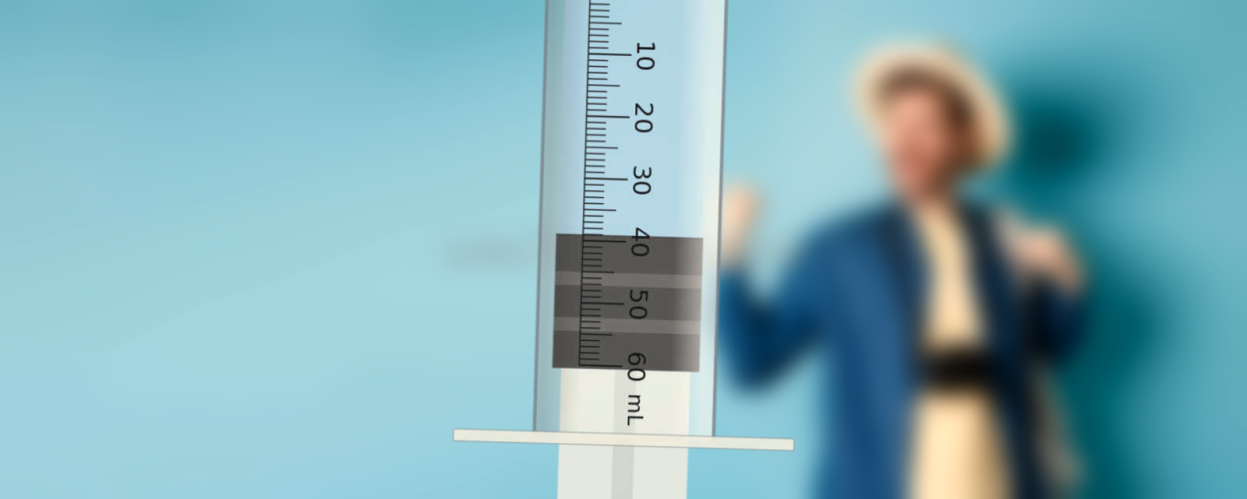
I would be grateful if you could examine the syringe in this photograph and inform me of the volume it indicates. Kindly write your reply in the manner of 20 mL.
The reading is 39 mL
